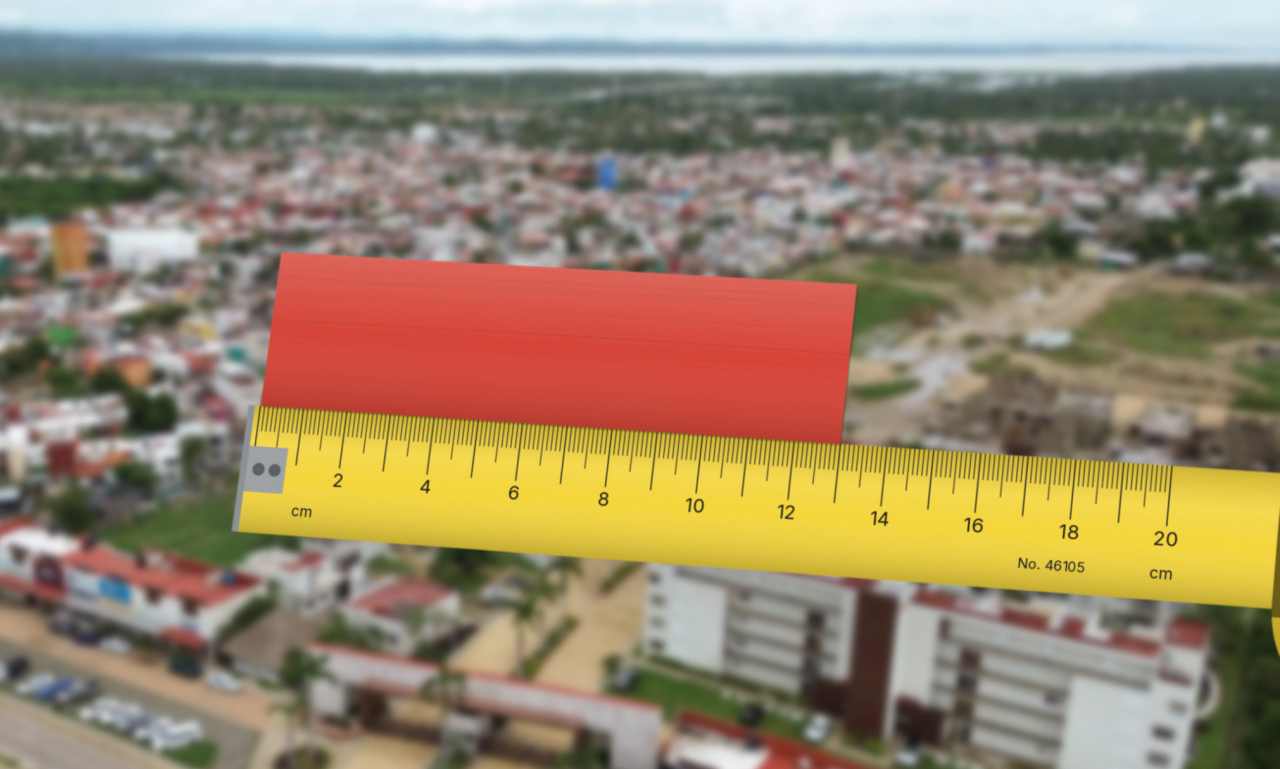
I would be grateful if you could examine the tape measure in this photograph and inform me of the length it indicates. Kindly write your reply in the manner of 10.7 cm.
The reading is 13 cm
